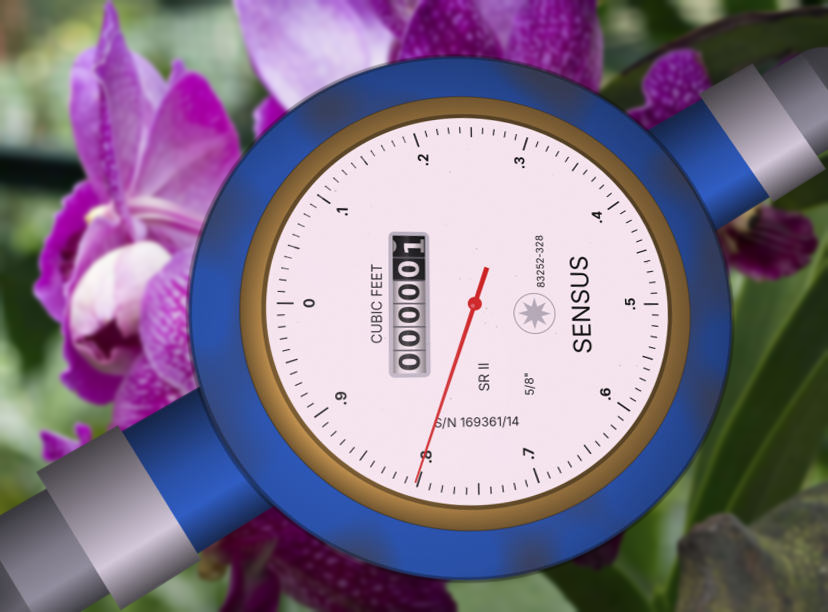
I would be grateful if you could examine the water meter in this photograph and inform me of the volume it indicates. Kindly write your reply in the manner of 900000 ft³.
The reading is 0.80 ft³
